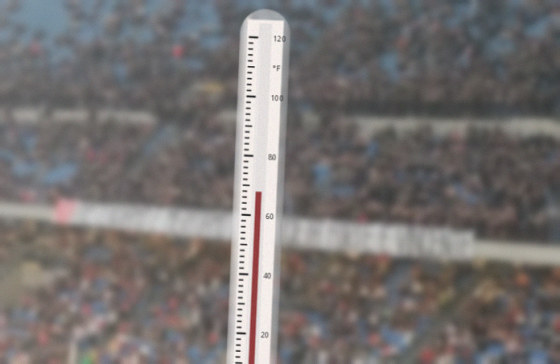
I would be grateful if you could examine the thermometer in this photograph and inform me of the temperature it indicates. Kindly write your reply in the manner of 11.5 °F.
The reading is 68 °F
